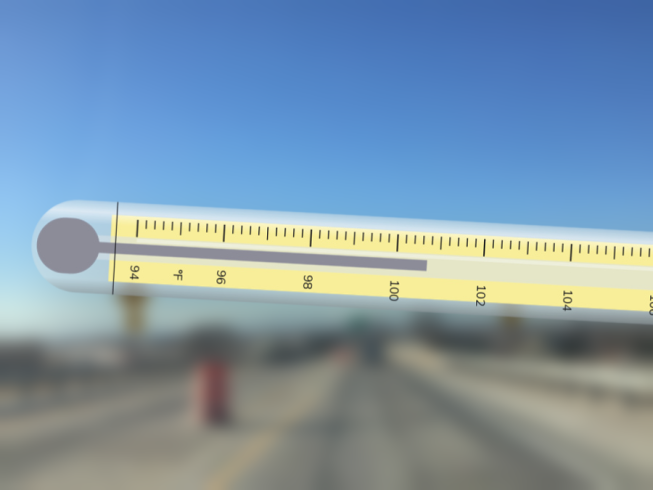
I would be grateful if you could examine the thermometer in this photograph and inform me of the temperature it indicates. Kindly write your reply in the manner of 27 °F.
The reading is 100.7 °F
